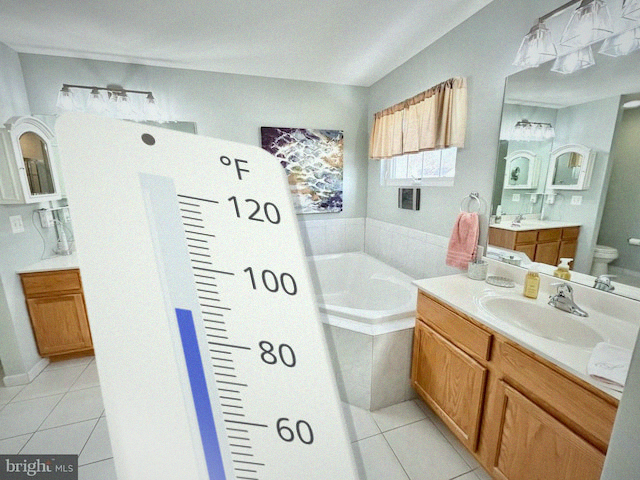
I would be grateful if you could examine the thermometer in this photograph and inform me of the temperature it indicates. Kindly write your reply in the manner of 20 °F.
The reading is 88 °F
